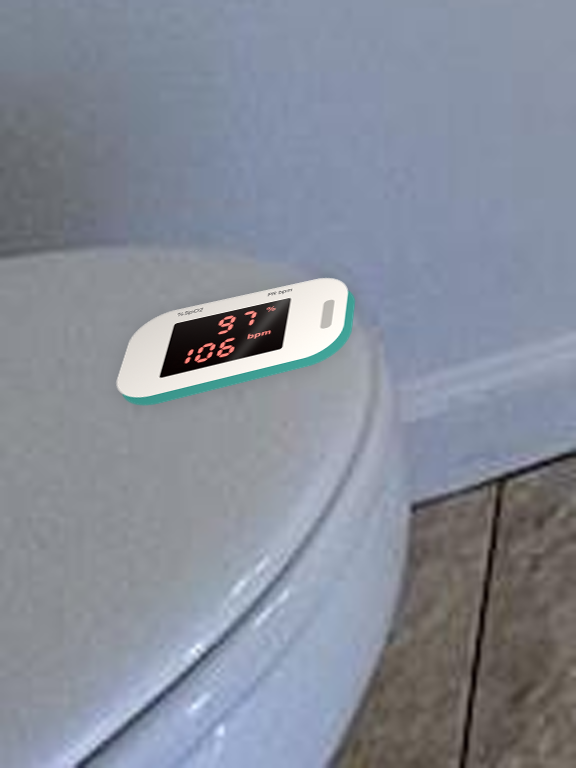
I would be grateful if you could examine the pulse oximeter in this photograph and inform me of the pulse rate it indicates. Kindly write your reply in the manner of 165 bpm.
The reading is 106 bpm
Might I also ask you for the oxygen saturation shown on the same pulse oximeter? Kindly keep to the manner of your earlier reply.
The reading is 97 %
